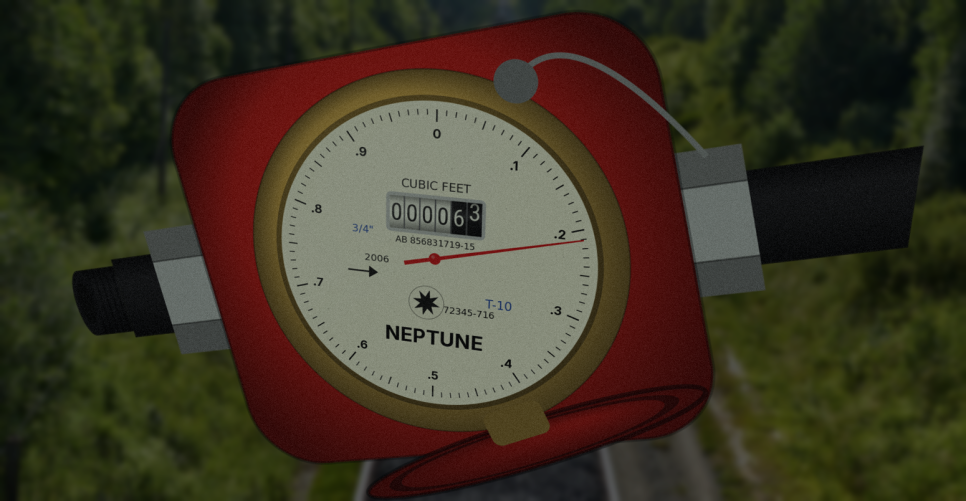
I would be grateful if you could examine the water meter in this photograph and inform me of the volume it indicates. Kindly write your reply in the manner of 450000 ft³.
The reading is 63.21 ft³
